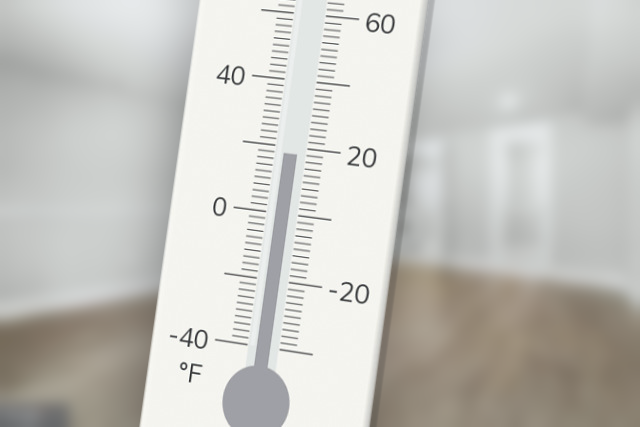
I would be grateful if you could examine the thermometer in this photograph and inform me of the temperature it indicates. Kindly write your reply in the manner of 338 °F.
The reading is 18 °F
